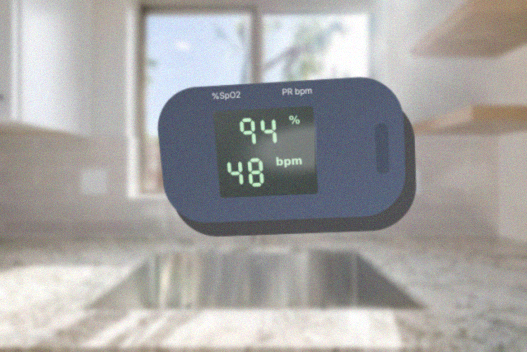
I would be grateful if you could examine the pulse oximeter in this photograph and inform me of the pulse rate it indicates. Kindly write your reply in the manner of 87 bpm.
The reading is 48 bpm
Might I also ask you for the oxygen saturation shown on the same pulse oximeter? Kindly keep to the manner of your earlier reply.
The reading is 94 %
